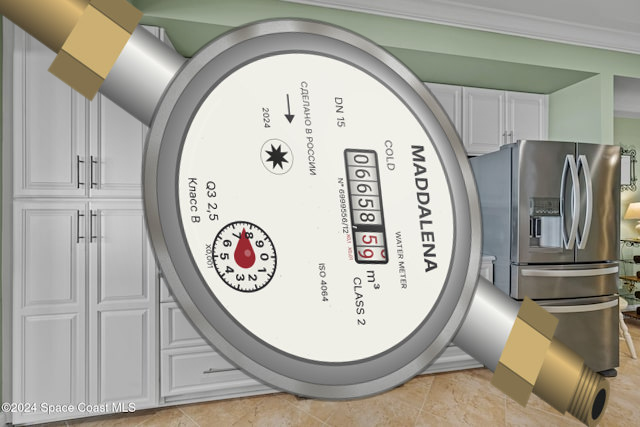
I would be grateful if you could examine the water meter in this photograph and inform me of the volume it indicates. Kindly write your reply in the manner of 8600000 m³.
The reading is 6658.587 m³
